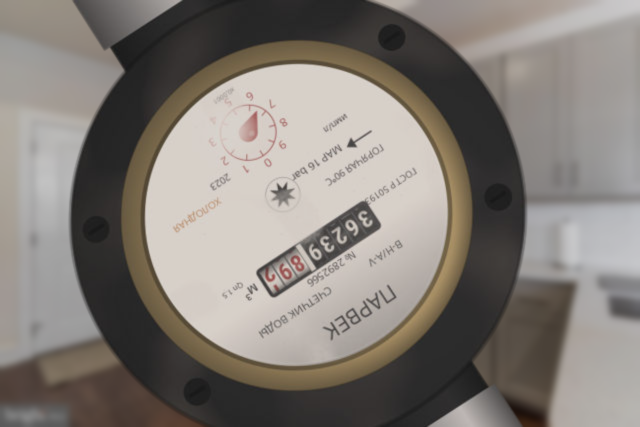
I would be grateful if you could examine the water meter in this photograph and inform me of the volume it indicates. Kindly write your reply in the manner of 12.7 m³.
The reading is 36239.8916 m³
